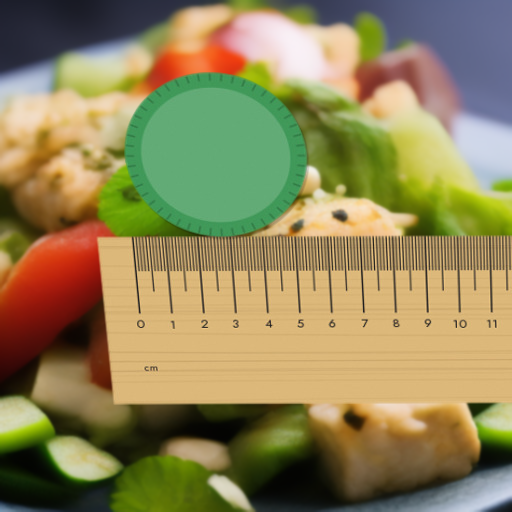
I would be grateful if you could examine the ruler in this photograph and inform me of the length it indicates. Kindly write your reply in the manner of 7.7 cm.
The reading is 5.5 cm
